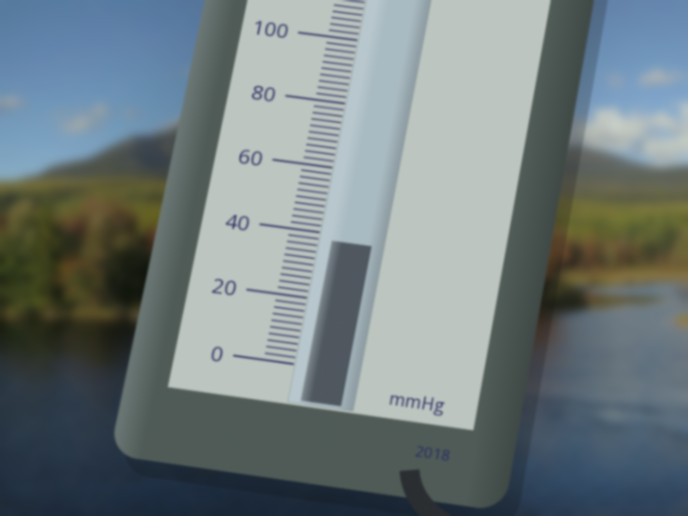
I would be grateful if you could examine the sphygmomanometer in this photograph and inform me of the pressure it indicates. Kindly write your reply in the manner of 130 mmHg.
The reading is 38 mmHg
